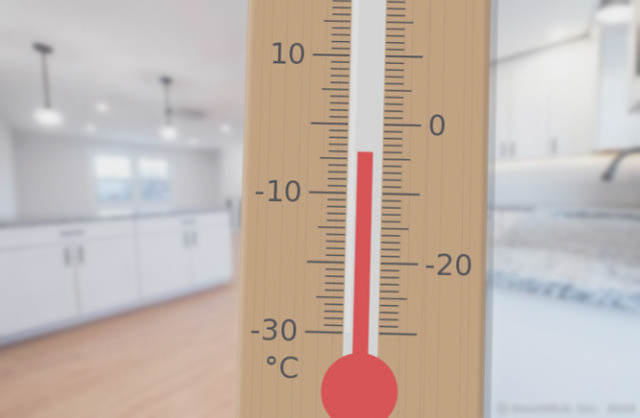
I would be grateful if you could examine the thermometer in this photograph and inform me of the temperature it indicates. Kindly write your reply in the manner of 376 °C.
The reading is -4 °C
